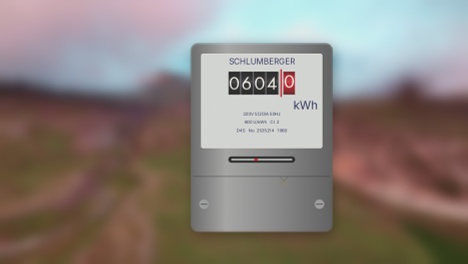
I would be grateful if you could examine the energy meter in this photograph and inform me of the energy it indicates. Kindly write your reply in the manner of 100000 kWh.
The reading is 604.0 kWh
